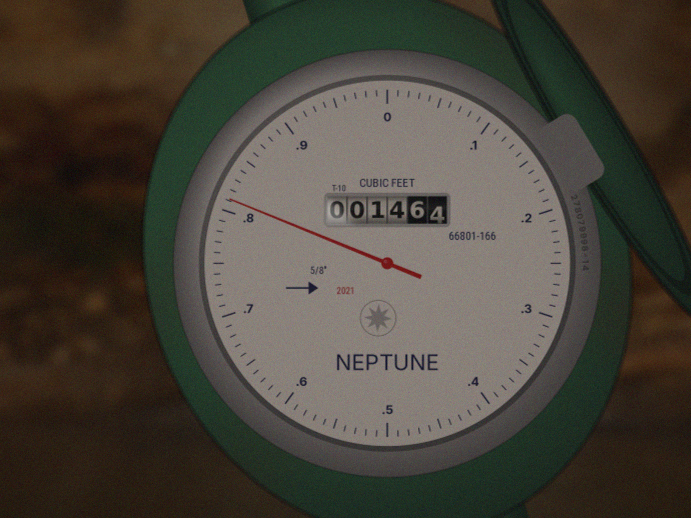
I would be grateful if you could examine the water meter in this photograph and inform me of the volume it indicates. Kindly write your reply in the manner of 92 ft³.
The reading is 1463.81 ft³
